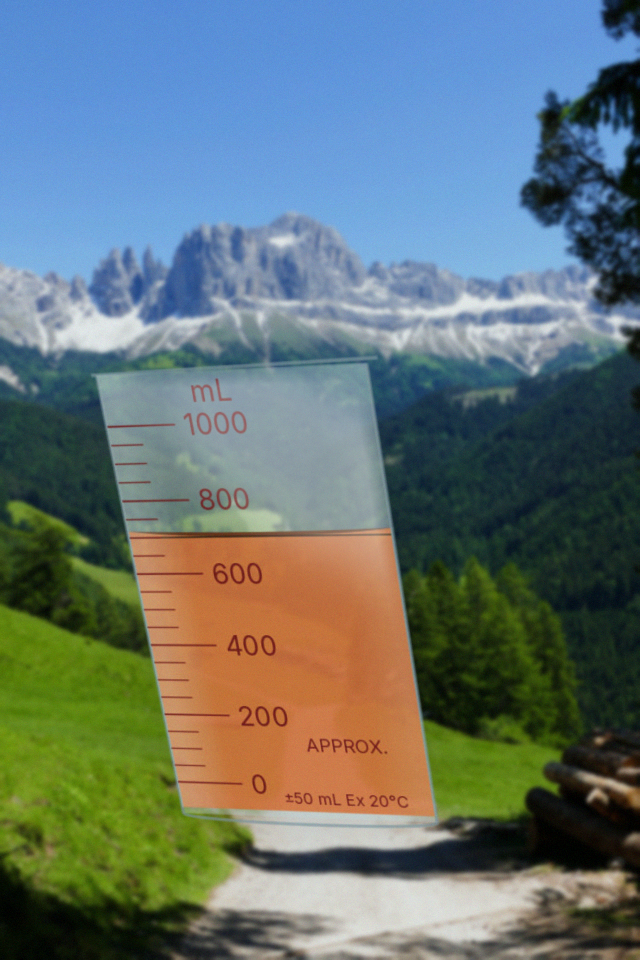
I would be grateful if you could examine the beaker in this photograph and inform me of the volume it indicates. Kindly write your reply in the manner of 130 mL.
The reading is 700 mL
